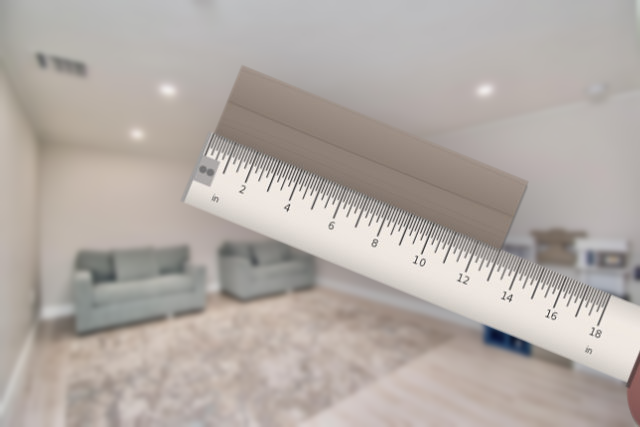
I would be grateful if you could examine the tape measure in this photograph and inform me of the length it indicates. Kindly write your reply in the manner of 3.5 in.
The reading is 13 in
